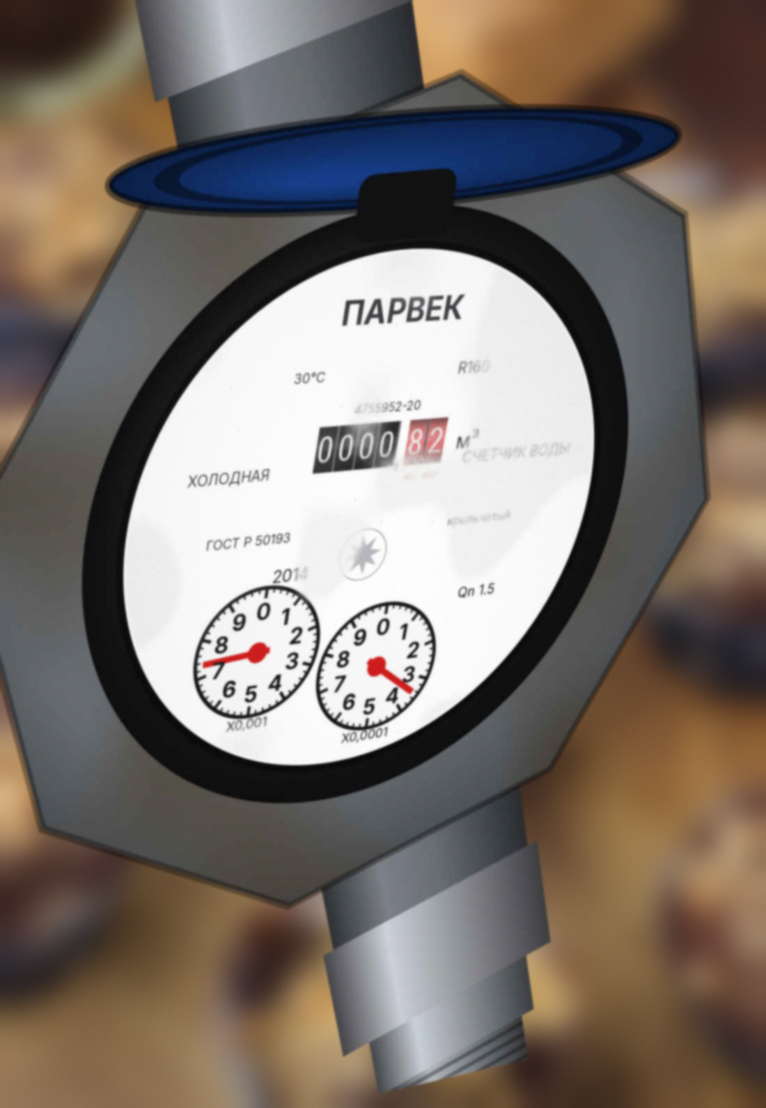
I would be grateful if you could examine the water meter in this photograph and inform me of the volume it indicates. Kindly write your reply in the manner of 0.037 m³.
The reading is 0.8273 m³
